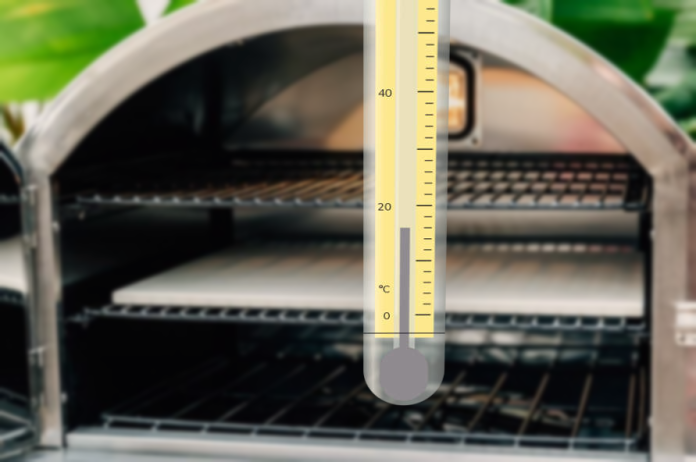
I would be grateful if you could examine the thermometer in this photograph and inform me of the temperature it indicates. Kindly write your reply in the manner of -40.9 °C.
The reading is 16 °C
